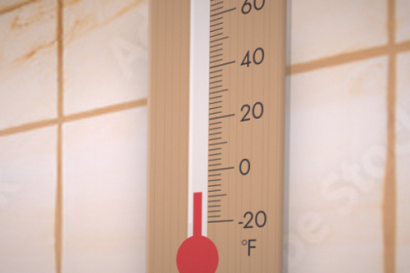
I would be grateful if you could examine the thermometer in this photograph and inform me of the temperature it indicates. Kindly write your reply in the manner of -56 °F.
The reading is -8 °F
